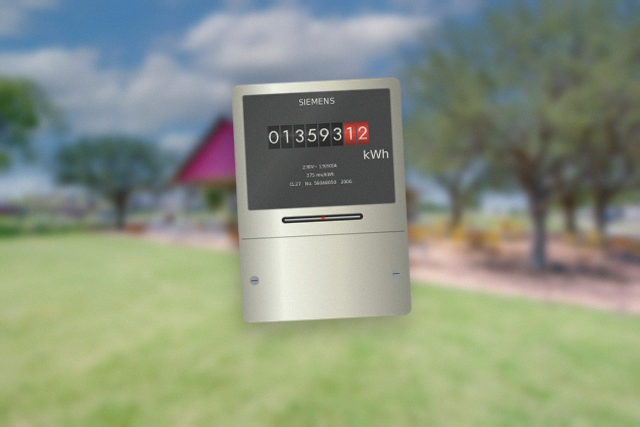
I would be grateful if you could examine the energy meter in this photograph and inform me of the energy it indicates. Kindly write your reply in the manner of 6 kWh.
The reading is 13593.12 kWh
